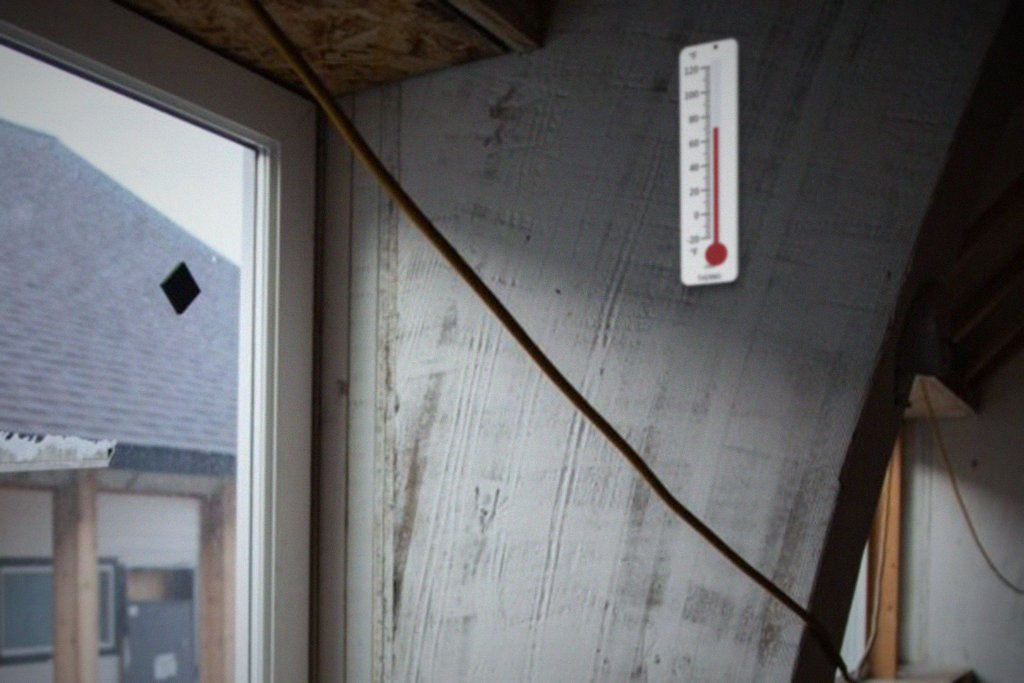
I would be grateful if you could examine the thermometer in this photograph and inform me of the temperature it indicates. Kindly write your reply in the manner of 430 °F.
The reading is 70 °F
